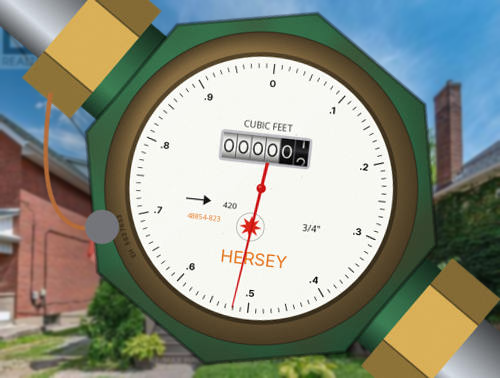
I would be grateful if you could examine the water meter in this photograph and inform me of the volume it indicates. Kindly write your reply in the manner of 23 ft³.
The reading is 1.52 ft³
